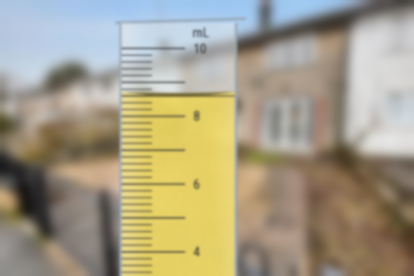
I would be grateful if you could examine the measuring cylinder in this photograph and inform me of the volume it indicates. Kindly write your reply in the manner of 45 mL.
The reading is 8.6 mL
